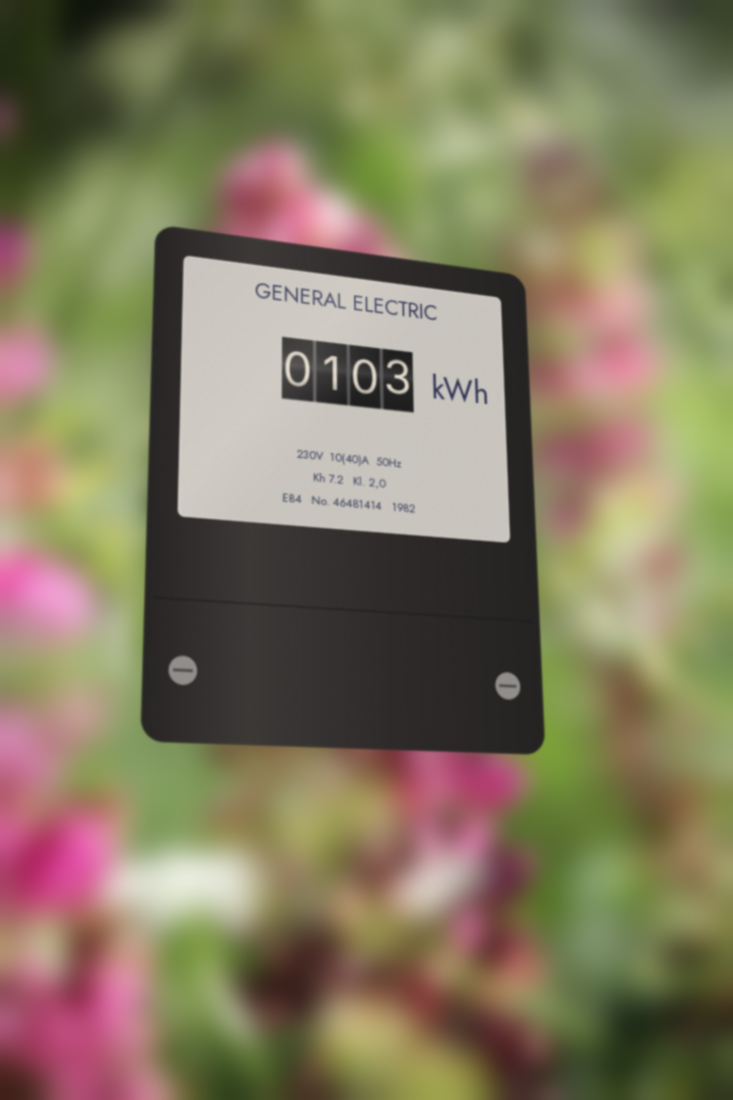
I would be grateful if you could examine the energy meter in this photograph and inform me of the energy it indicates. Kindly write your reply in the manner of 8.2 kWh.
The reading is 103 kWh
